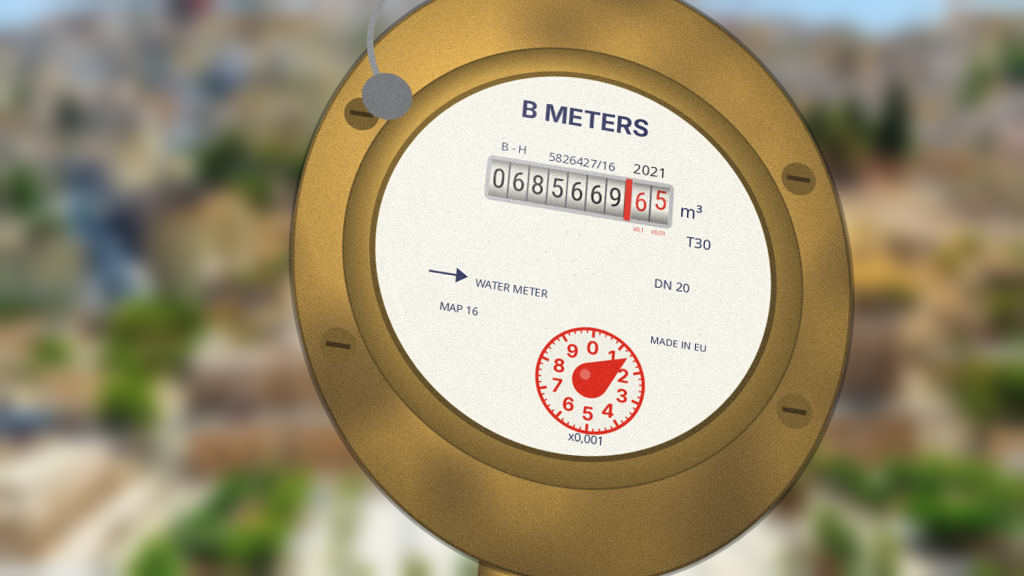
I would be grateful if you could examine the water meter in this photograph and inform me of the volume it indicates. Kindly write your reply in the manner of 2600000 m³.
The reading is 685669.651 m³
